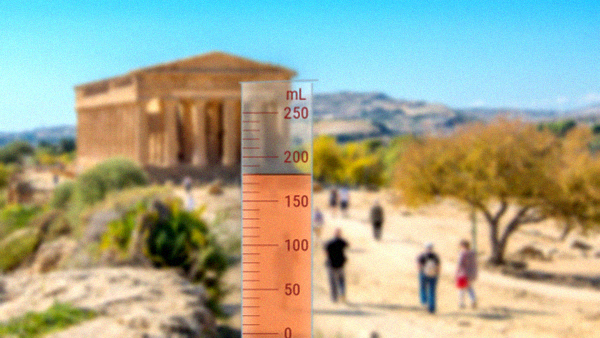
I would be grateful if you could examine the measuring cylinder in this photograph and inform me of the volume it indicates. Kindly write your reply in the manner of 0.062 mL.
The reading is 180 mL
